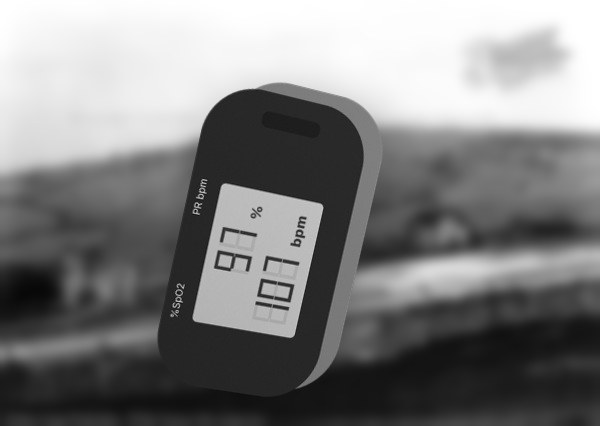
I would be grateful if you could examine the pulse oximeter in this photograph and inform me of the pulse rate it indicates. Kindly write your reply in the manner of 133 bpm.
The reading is 107 bpm
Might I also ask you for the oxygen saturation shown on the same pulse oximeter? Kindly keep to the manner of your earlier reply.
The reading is 97 %
